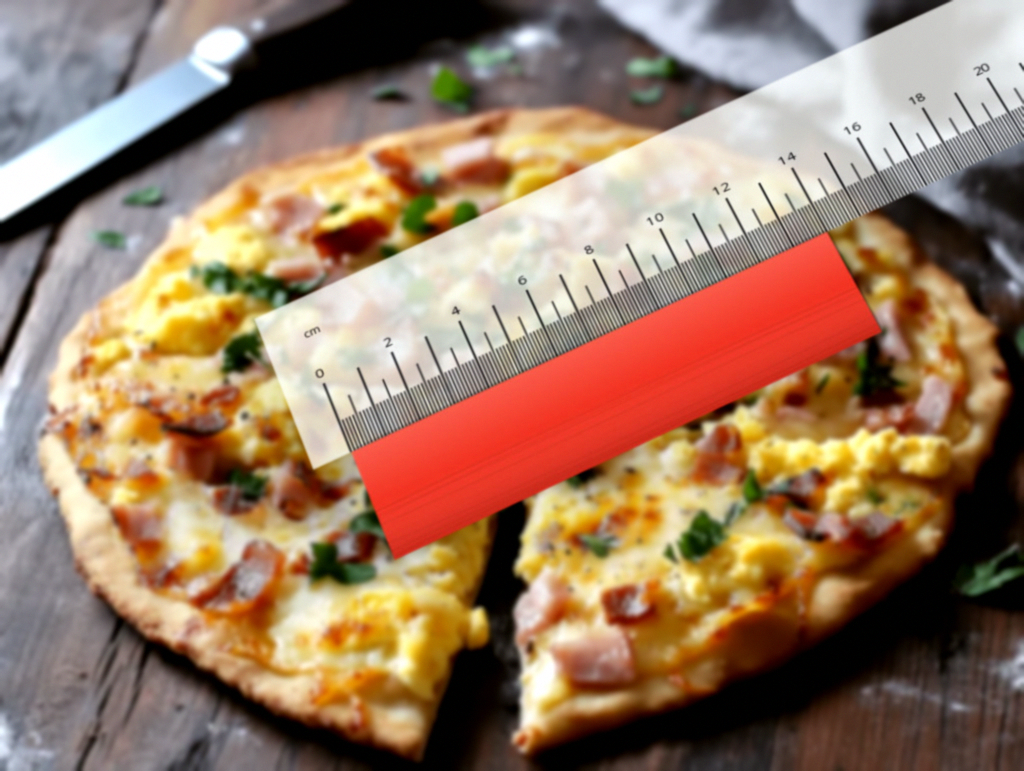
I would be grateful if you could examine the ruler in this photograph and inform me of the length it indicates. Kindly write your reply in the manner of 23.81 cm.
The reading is 14 cm
